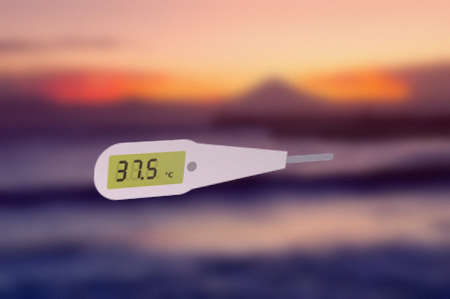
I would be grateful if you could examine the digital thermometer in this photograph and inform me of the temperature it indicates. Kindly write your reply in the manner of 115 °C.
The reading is 37.5 °C
